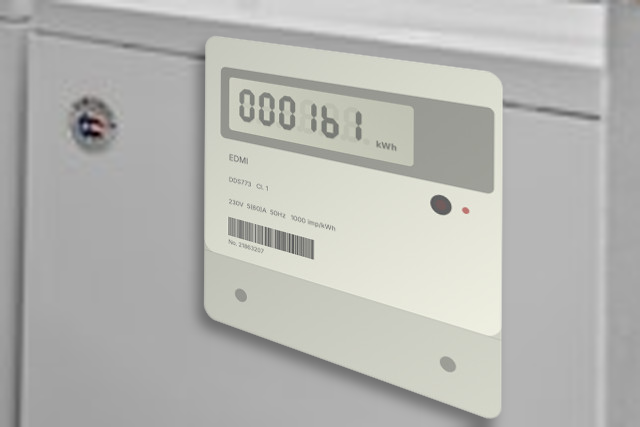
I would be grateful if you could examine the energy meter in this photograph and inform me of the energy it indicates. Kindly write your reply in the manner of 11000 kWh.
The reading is 161 kWh
